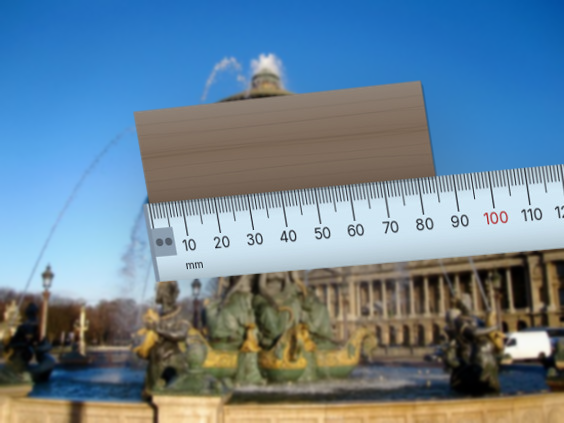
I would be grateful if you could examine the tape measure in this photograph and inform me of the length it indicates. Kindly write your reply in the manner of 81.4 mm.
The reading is 85 mm
